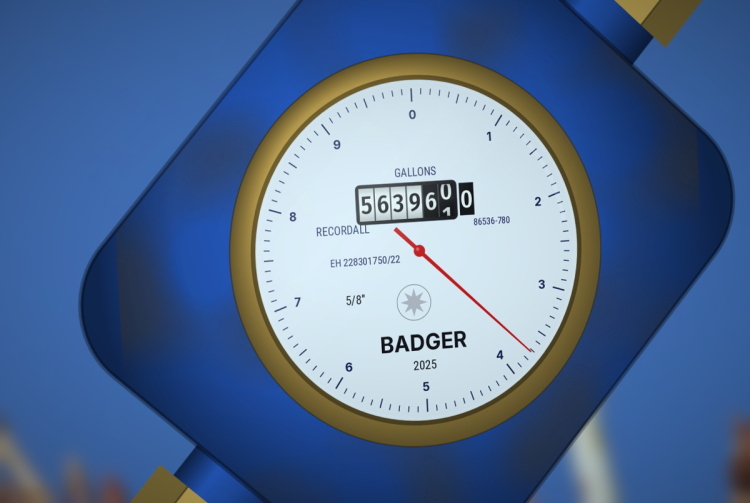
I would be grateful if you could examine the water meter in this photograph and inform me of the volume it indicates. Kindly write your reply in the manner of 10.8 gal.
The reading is 5639603.7 gal
